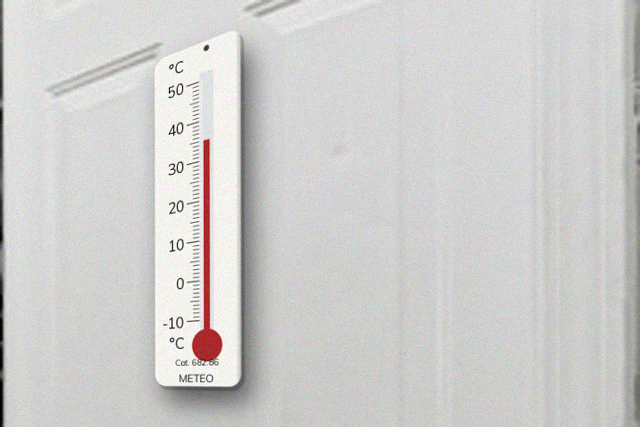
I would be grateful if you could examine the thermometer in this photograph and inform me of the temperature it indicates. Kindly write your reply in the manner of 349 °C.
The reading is 35 °C
